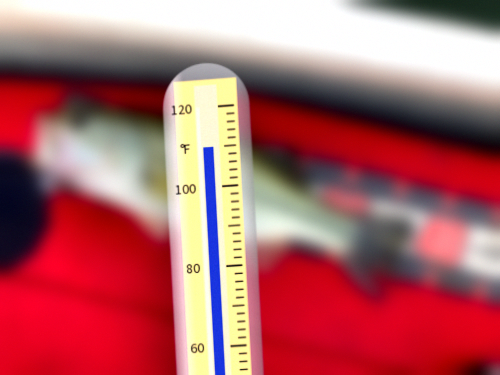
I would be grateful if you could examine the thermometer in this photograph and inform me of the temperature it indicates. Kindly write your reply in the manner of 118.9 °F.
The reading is 110 °F
